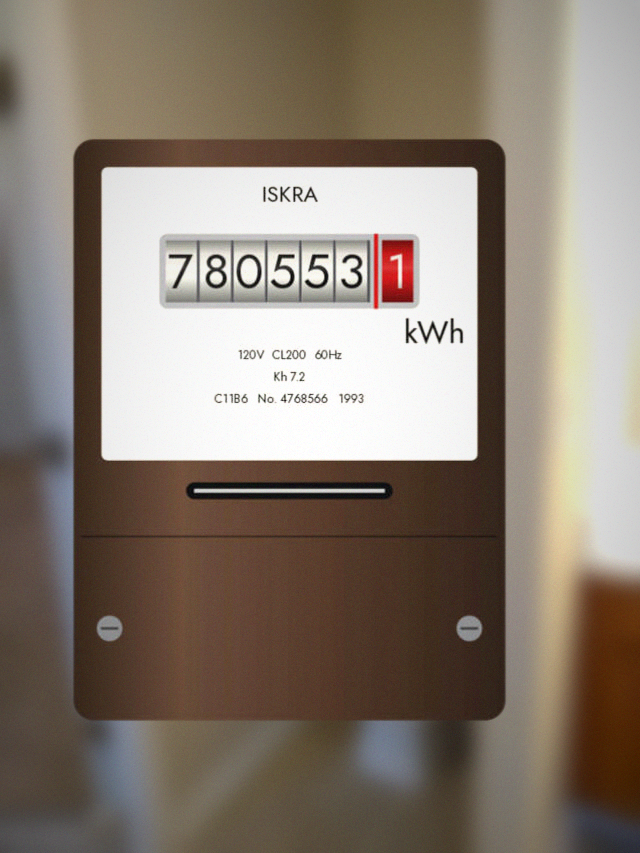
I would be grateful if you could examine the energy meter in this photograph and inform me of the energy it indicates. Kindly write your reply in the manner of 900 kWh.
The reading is 780553.1 kWh
